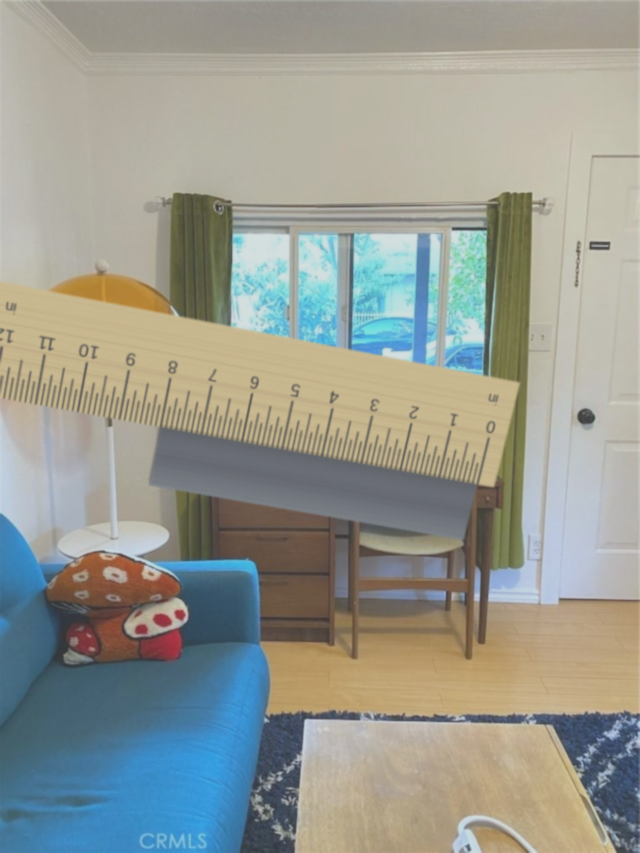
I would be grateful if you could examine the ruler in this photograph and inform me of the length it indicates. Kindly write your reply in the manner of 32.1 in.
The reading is 8 in
